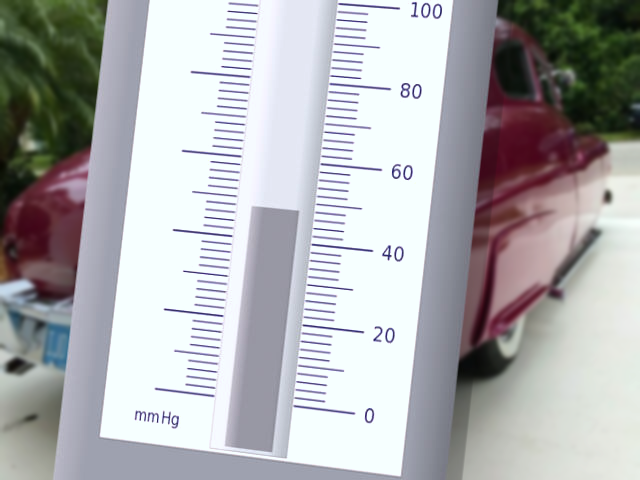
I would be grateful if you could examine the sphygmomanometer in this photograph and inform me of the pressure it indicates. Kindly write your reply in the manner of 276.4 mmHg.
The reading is 48 mmHg
